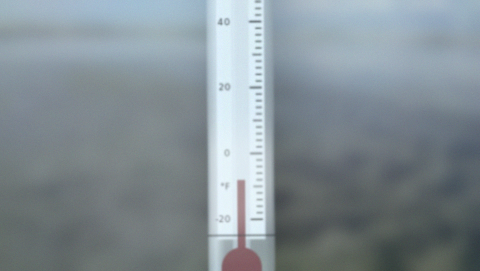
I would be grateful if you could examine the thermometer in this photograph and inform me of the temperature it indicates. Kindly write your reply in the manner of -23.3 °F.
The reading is -8 °F
